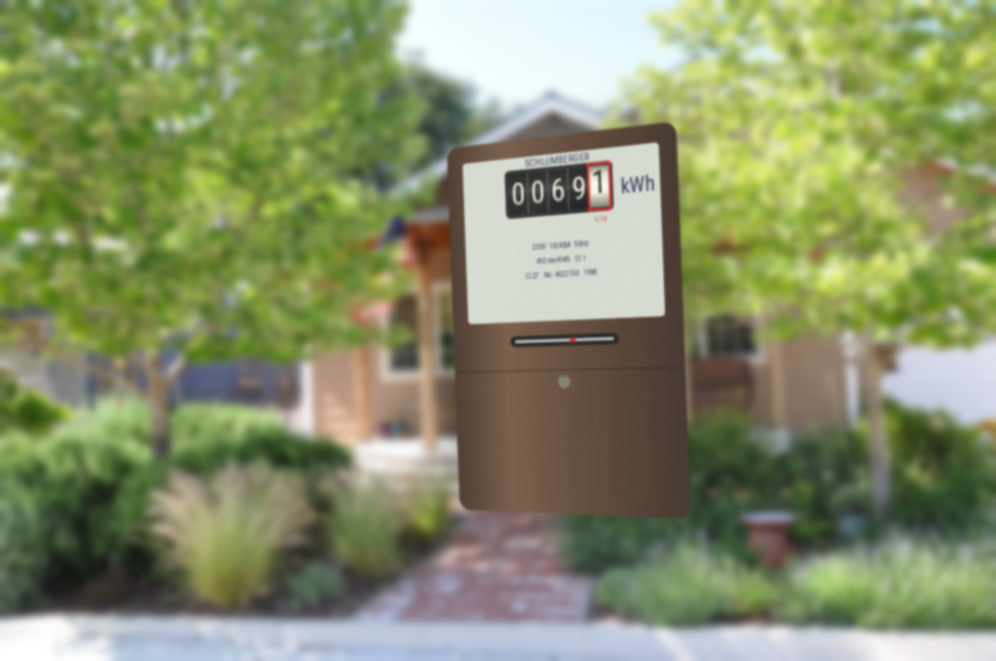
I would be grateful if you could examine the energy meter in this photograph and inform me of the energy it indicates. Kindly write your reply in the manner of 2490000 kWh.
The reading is 69.1 kWh
